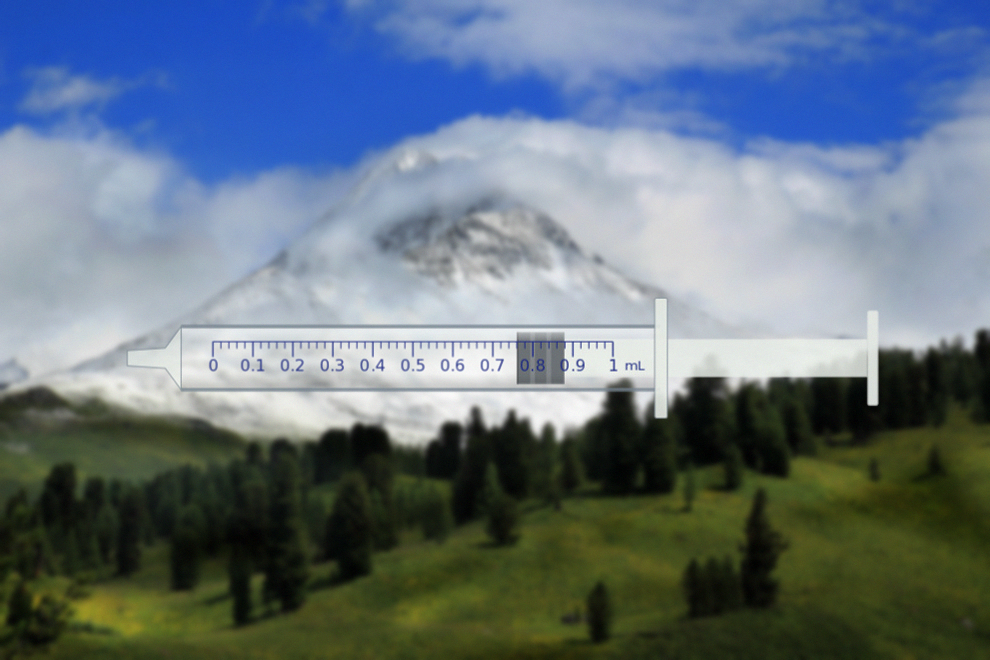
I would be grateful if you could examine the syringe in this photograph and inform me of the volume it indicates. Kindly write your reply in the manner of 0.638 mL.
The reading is 0.76 mL
